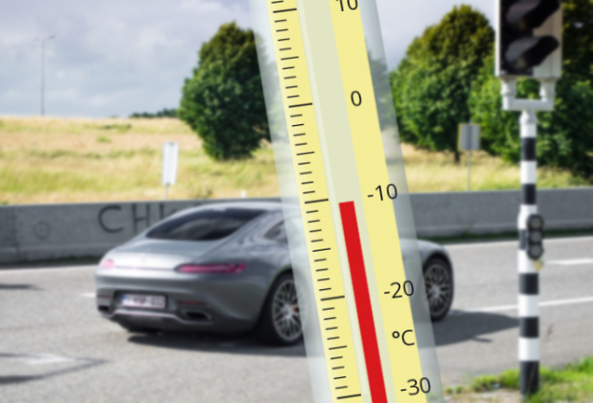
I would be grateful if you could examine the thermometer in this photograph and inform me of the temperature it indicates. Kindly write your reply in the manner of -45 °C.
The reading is -10.5 °C
